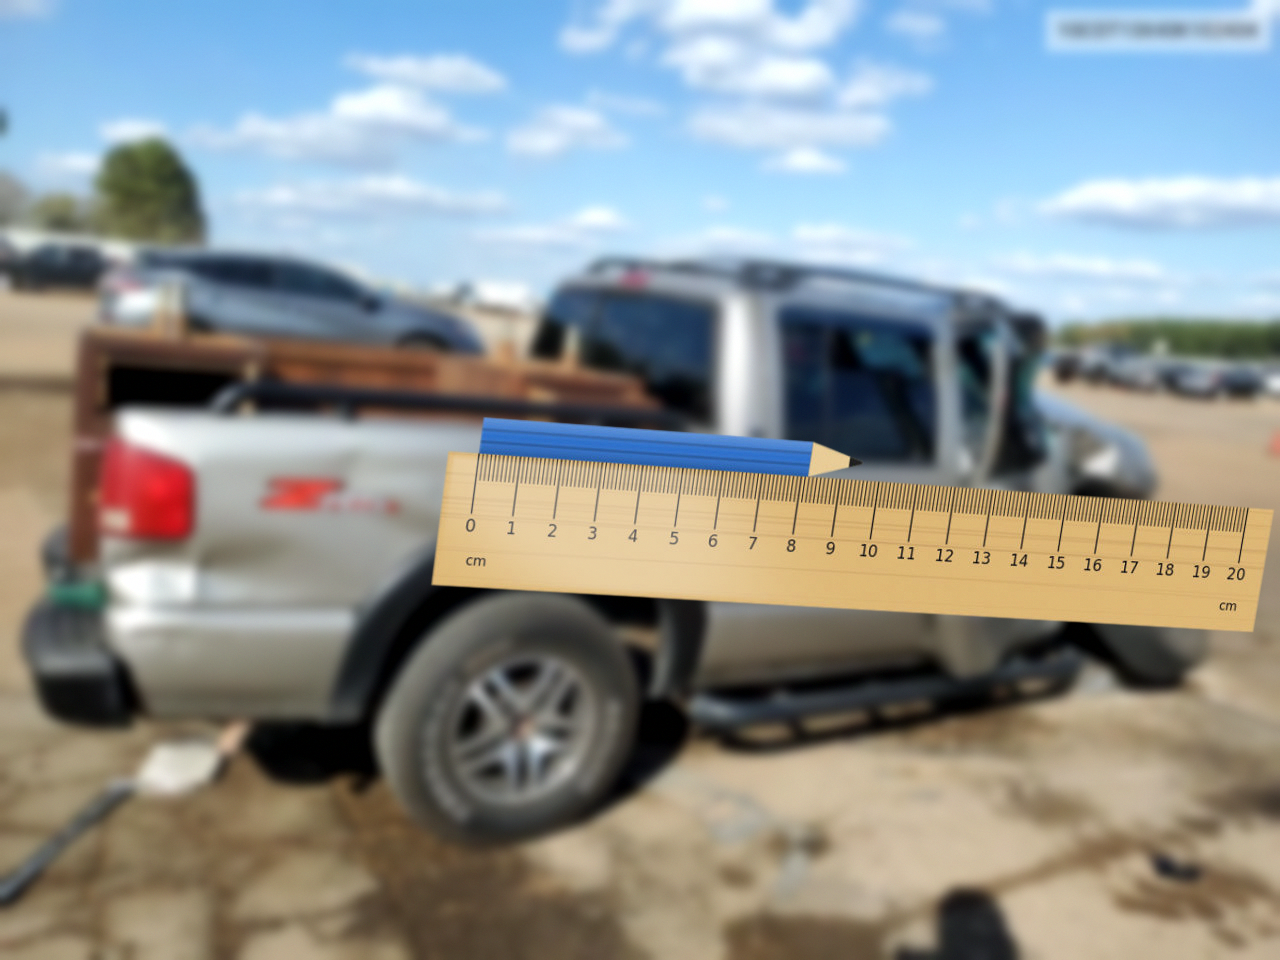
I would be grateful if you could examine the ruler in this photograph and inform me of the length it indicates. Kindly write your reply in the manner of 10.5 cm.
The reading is 9.5 cm
